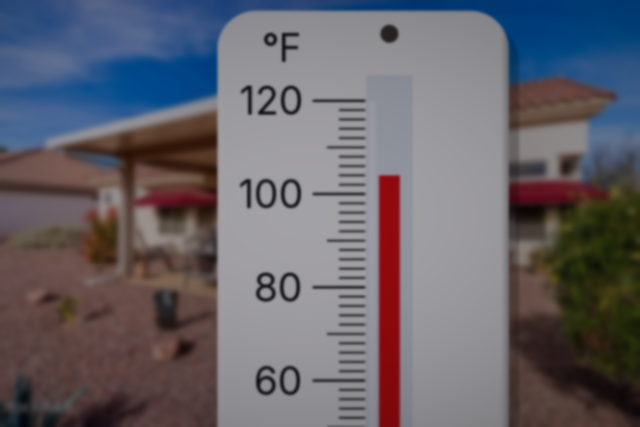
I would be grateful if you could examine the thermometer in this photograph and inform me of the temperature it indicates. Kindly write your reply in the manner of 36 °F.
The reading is 104 °F
